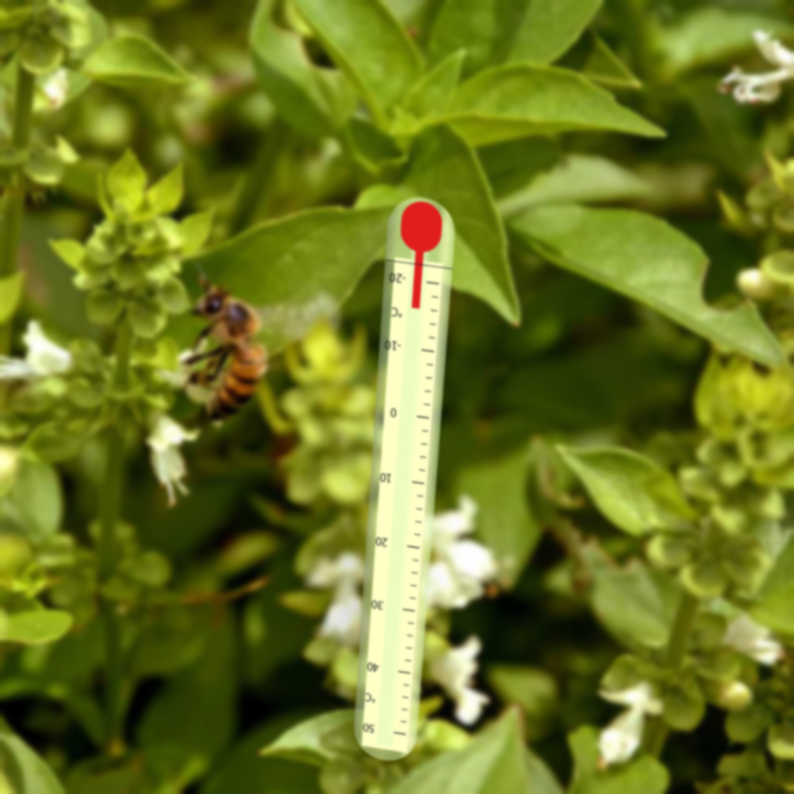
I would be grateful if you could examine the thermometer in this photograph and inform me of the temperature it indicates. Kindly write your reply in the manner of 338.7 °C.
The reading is -16 °C
